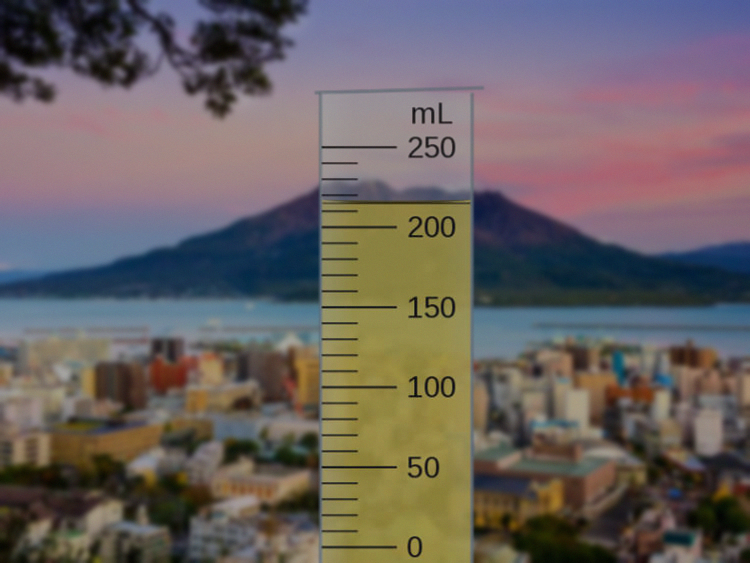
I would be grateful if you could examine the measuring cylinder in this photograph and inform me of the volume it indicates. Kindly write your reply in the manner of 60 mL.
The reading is 215 mL
